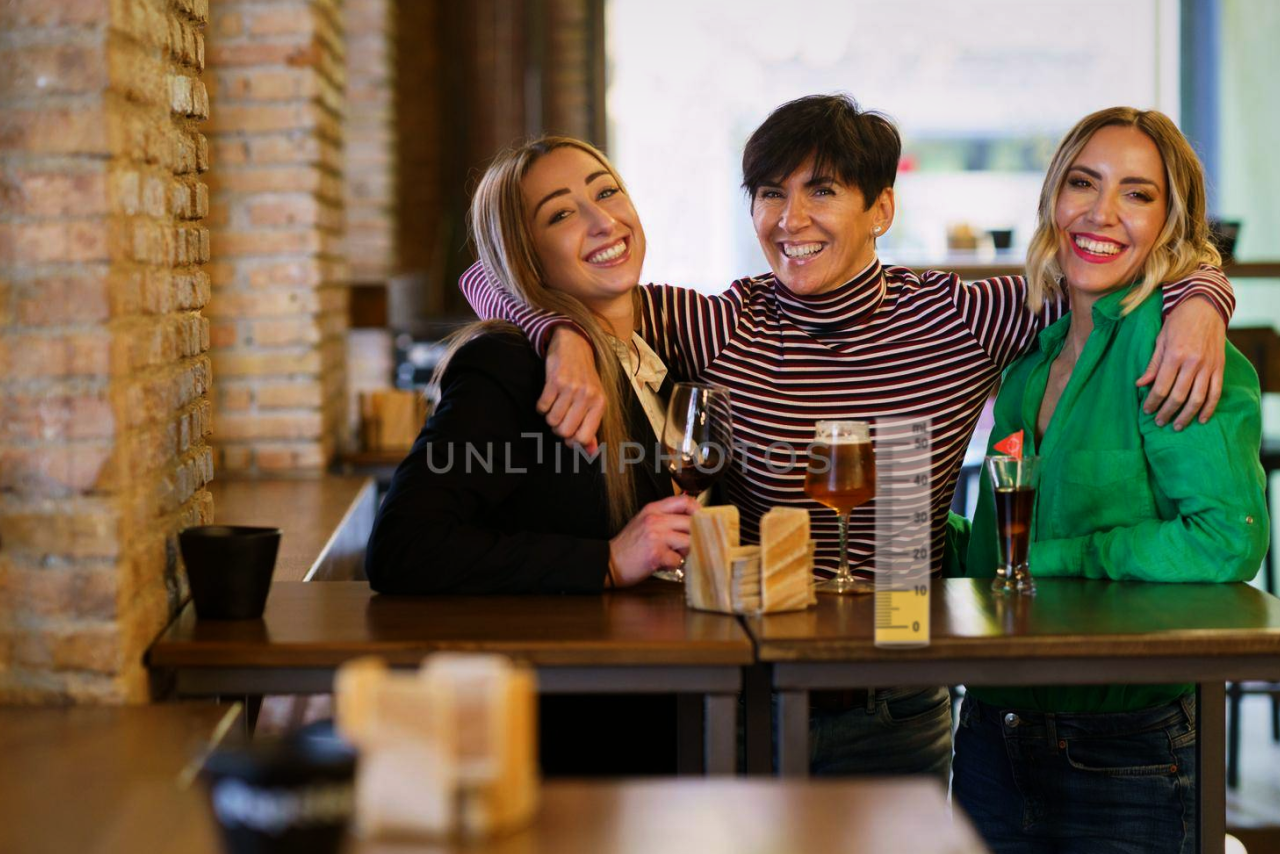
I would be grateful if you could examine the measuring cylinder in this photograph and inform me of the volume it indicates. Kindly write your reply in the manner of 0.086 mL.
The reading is 10 mL
